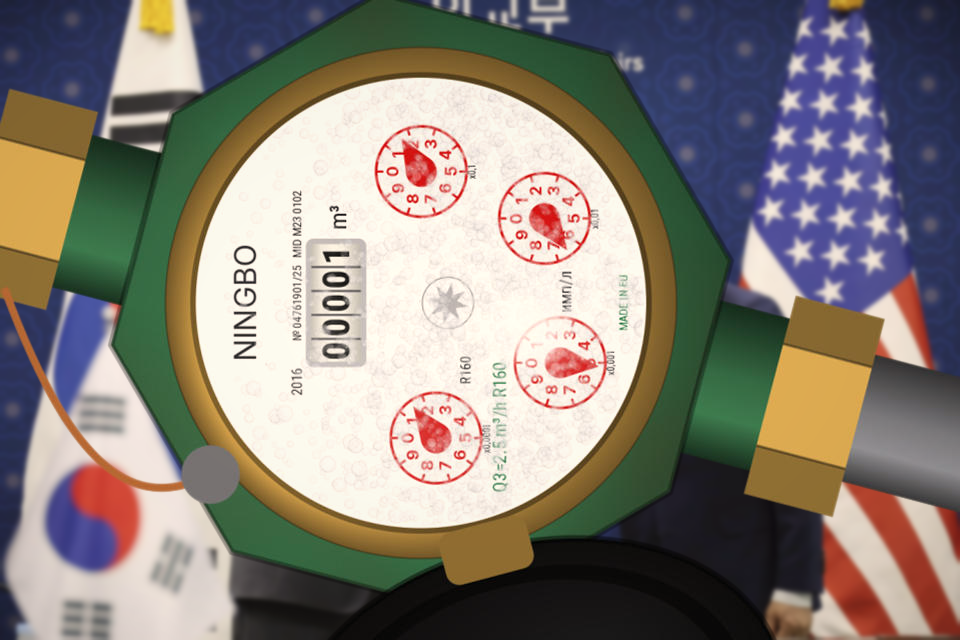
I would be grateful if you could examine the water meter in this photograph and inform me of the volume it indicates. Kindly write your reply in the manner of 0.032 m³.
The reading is 1.1651 m³
